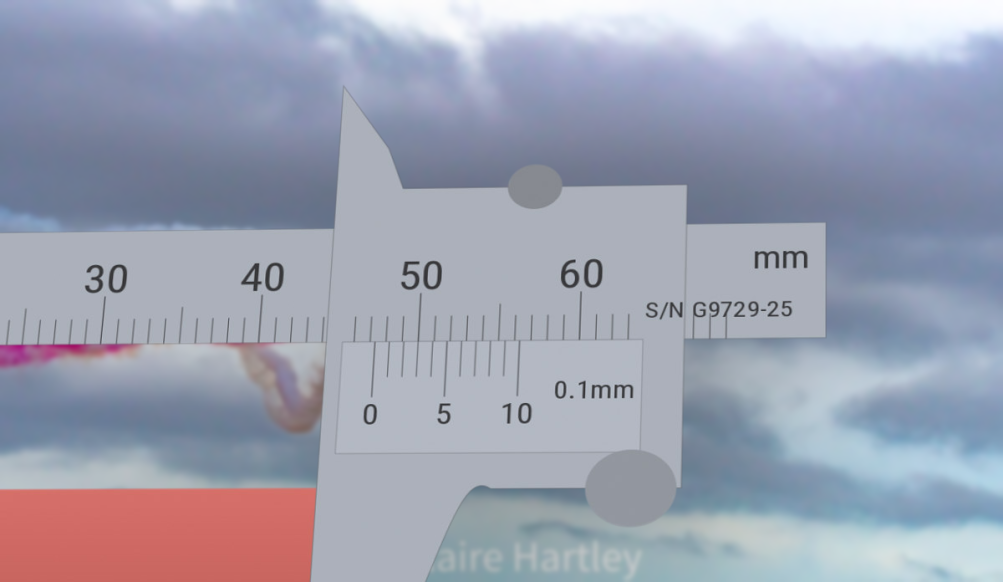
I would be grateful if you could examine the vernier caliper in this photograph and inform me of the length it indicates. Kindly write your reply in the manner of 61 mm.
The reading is 47.3 mm
